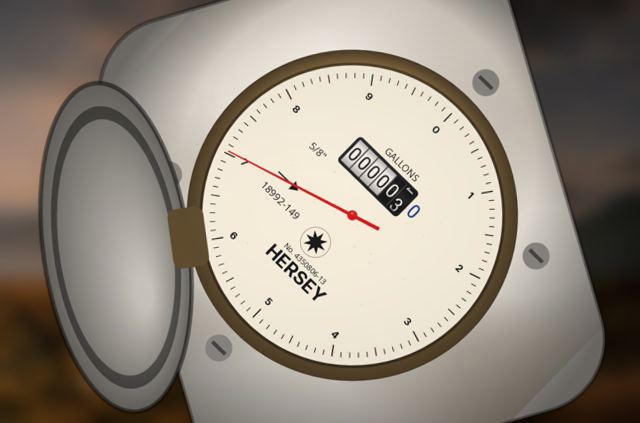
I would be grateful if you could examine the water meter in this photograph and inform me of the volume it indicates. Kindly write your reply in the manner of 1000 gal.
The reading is 27.0 gal
